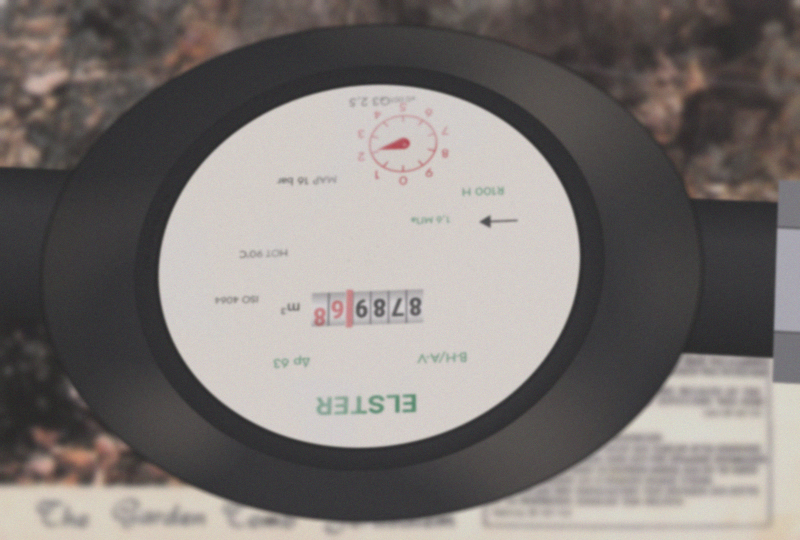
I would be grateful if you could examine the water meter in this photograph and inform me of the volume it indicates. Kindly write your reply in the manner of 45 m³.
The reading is 8789.682 m³
